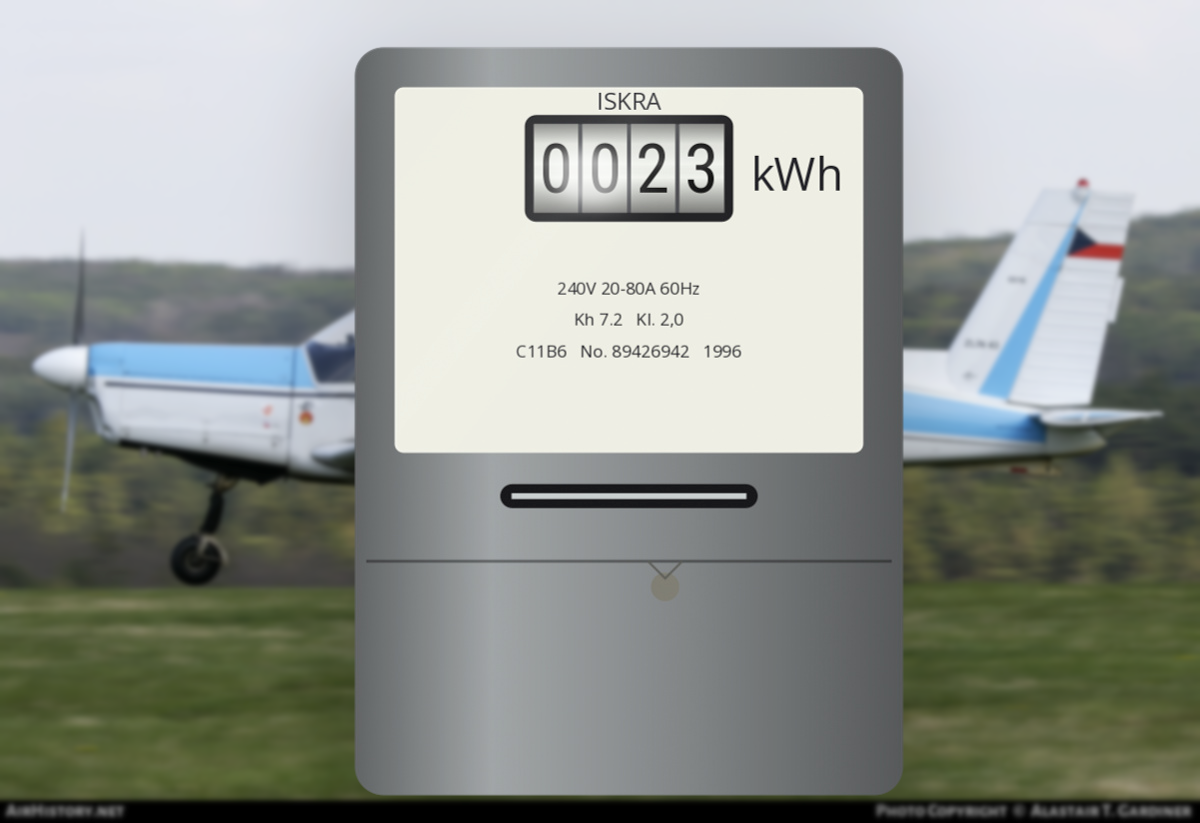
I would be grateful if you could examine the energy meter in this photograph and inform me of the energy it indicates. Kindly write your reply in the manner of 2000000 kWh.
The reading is 23 kWh
